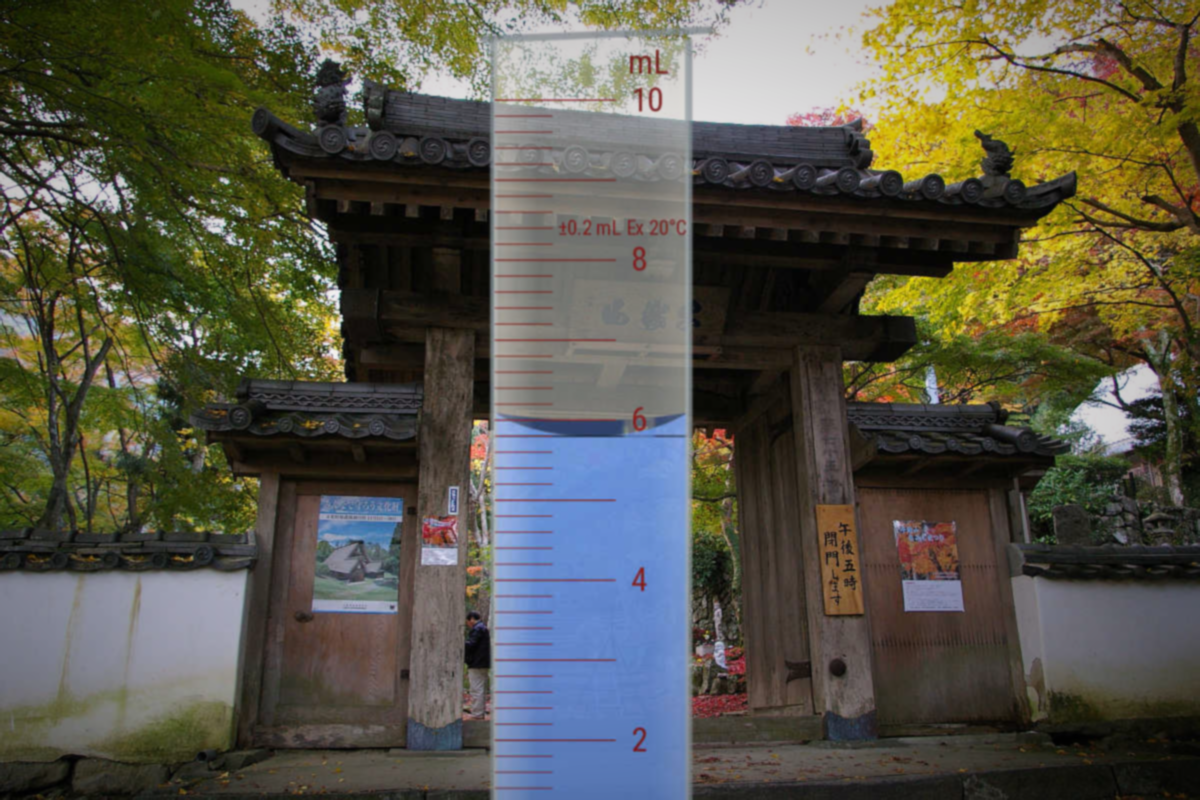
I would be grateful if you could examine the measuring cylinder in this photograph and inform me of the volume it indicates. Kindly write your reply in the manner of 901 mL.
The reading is 5.8 mL
